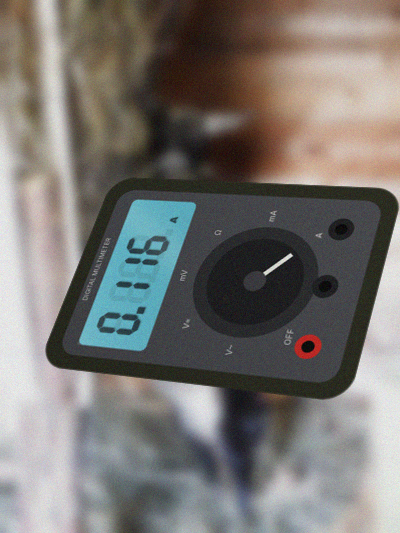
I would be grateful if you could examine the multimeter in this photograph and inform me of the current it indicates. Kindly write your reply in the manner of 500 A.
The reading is 0.116 A
